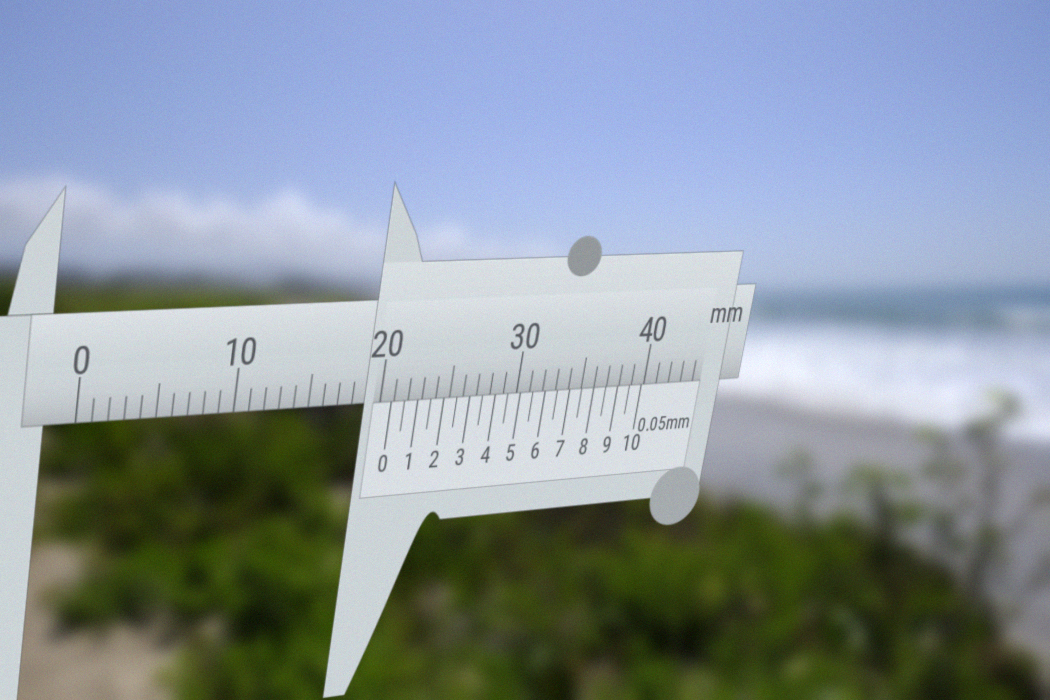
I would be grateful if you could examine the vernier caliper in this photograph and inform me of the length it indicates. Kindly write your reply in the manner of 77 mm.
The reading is 20.8 mm
